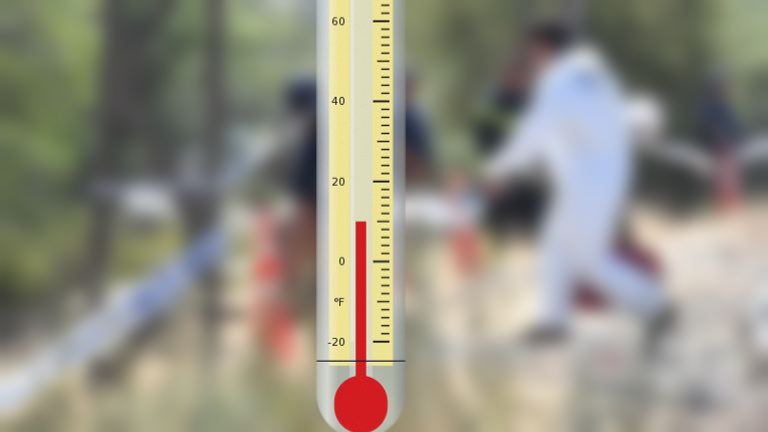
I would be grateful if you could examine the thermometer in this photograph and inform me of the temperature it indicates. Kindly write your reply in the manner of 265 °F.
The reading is 10 °F
